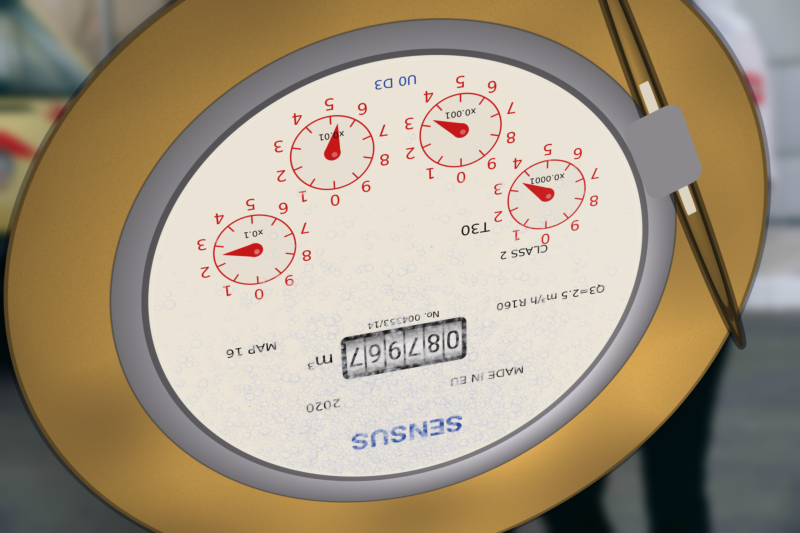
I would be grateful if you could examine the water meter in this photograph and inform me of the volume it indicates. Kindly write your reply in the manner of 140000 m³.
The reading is 87967.2533 m³
